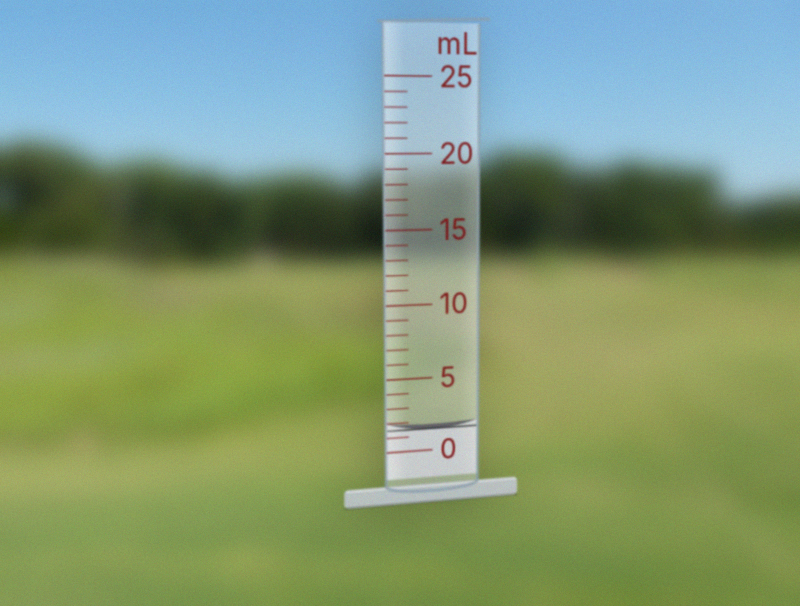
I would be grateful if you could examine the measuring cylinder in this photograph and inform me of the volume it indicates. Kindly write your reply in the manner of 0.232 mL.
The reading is 1.5 mL
